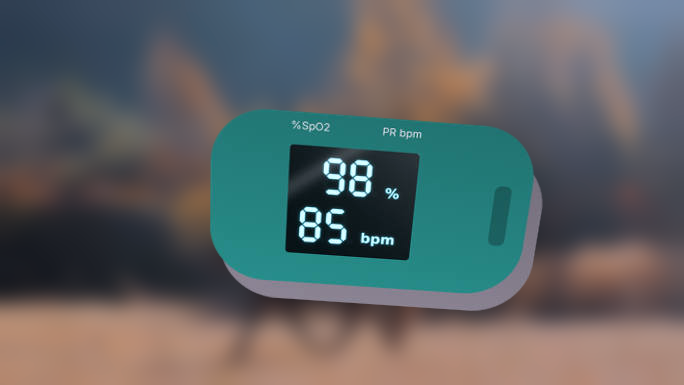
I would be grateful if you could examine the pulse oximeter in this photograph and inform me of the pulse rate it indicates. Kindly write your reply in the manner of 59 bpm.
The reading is 85 bpm
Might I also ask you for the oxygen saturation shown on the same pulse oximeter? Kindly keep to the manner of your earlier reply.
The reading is 98 %
